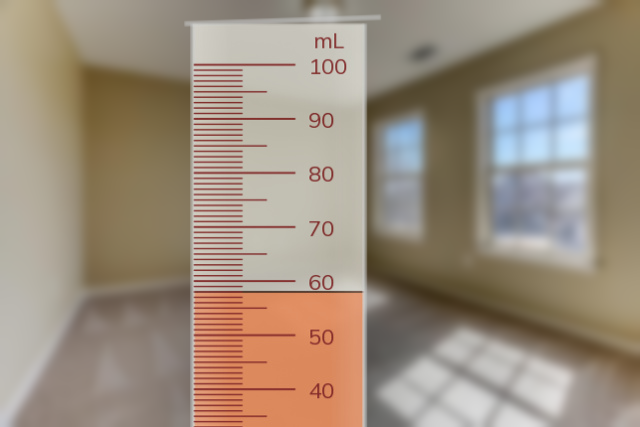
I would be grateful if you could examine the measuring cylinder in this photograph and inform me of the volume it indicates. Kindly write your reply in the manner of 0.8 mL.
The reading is 58 mL
